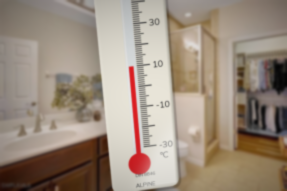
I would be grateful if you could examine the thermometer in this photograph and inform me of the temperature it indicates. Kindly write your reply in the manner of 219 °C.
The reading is 10 °C
